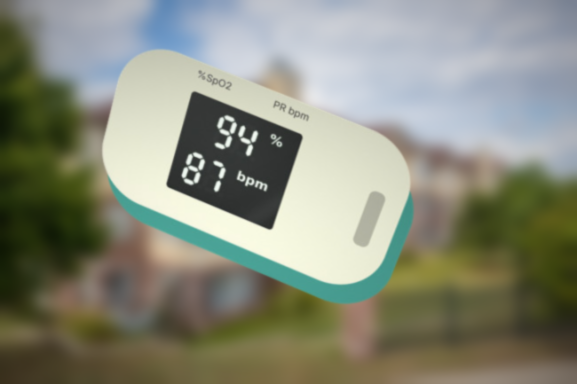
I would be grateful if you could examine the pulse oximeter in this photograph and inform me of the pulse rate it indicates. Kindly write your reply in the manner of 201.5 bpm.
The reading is 87 bpm
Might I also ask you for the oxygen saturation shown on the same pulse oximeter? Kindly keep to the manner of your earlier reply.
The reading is 94 %
